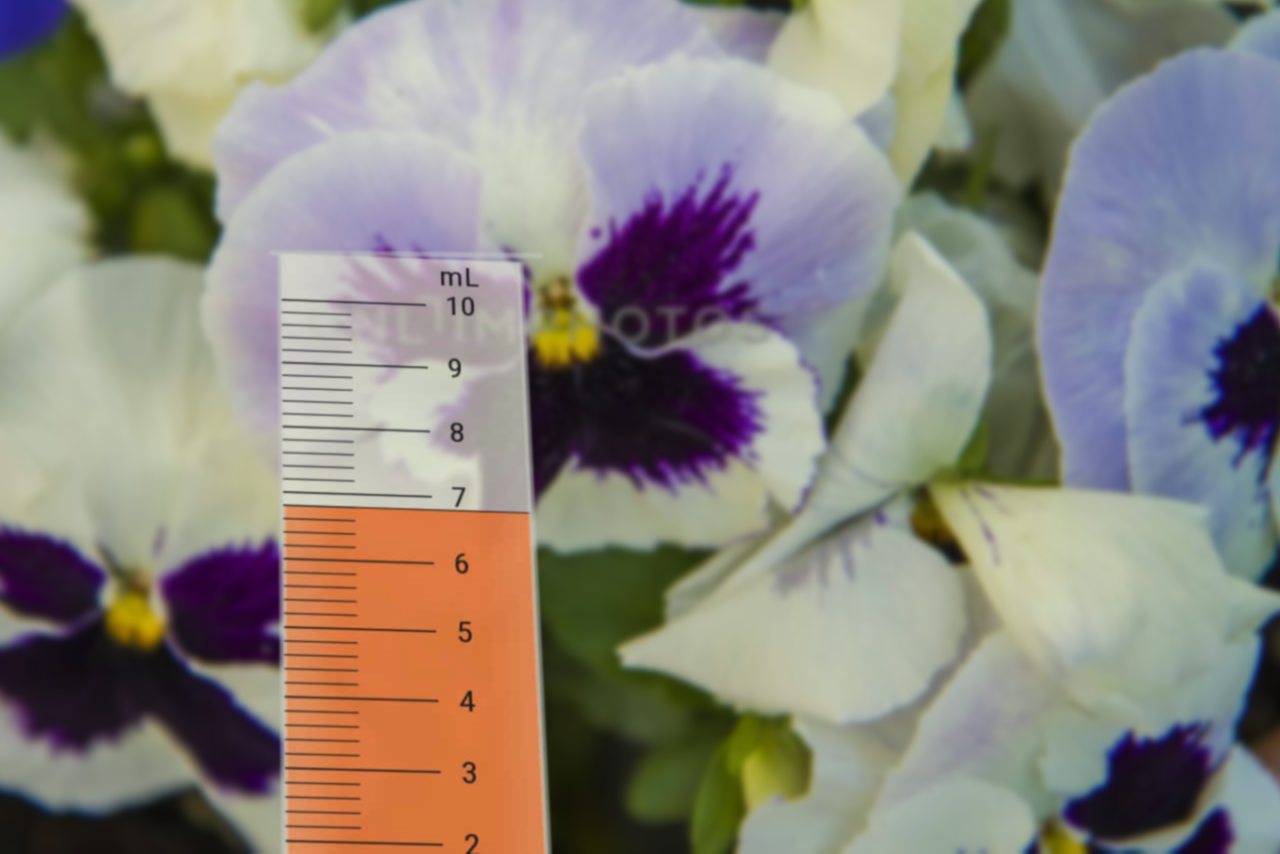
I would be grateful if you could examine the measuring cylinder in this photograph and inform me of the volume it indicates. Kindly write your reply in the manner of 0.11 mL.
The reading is 6.8 mL
